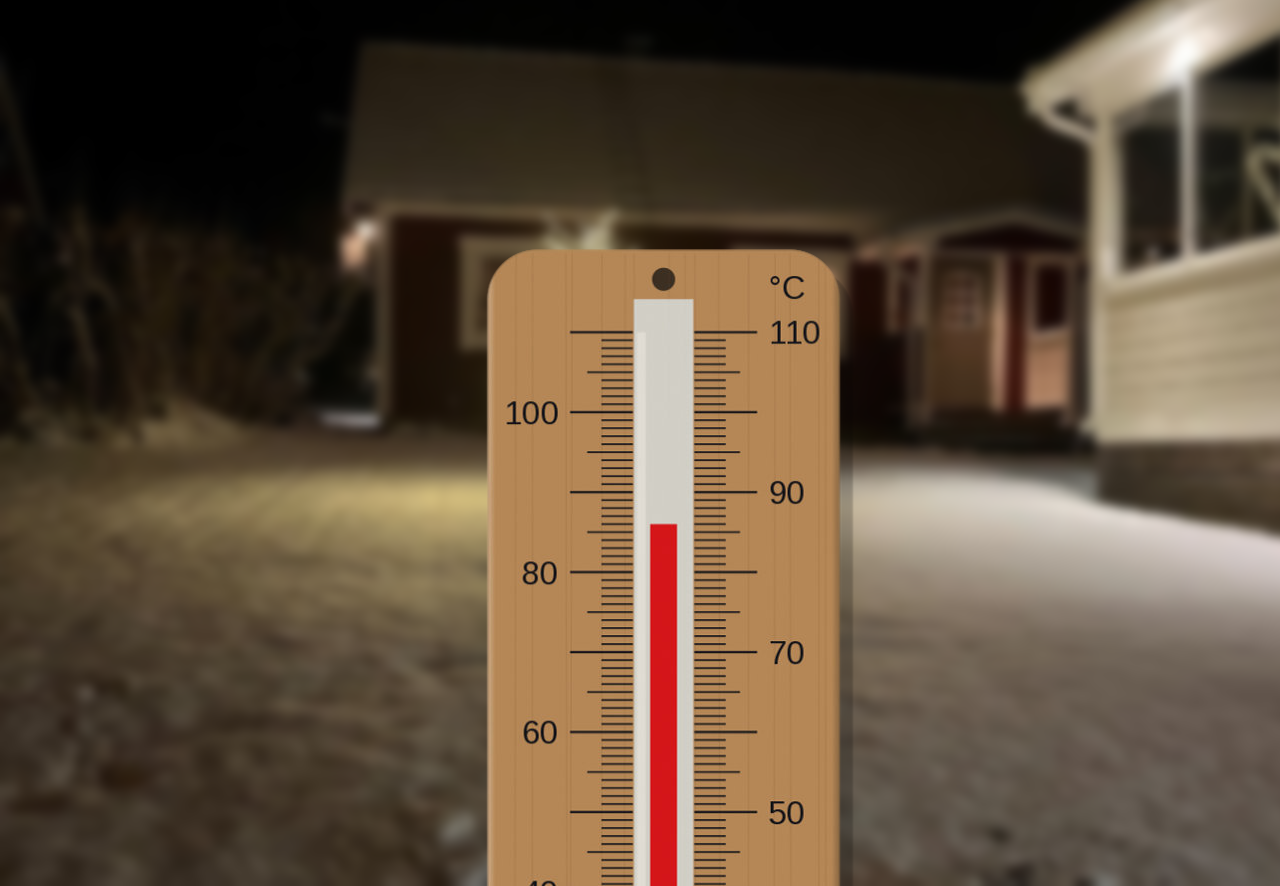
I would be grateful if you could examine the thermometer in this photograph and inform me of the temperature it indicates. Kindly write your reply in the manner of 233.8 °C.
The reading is 86 °C
